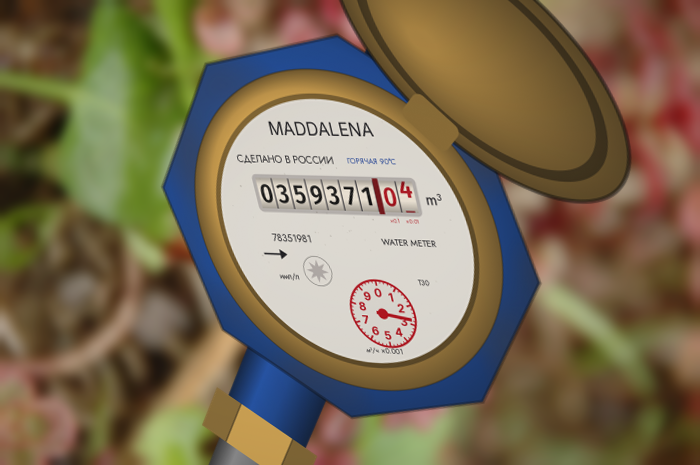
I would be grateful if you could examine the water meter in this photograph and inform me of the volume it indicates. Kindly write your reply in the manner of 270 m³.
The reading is 359371.042 m³
